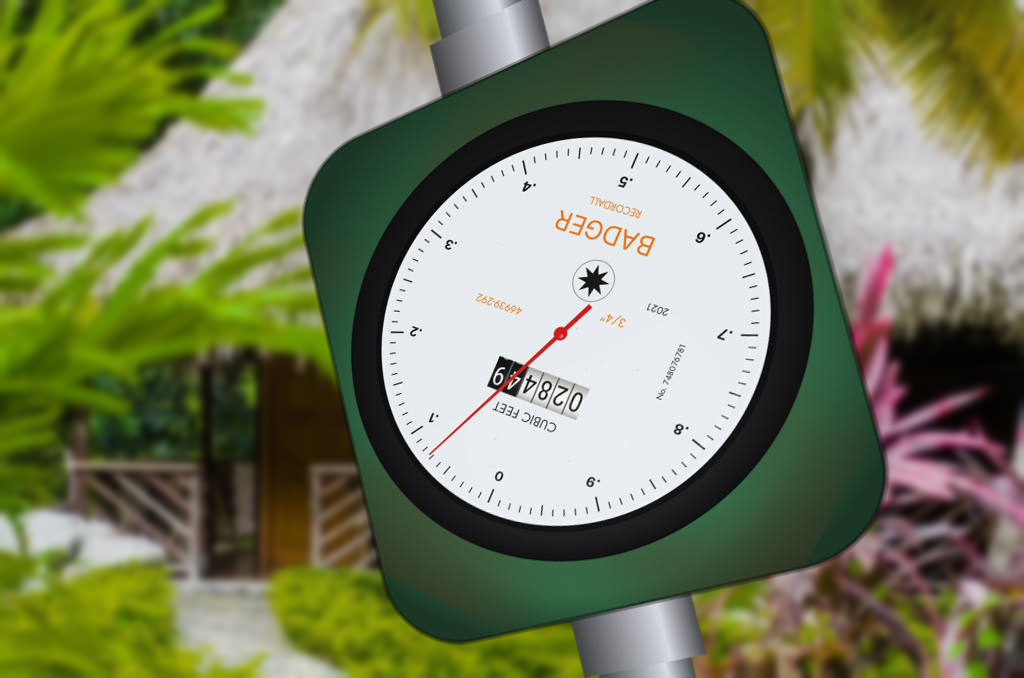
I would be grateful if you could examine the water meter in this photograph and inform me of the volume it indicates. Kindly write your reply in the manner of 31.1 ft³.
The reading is 28449.07 ft³
